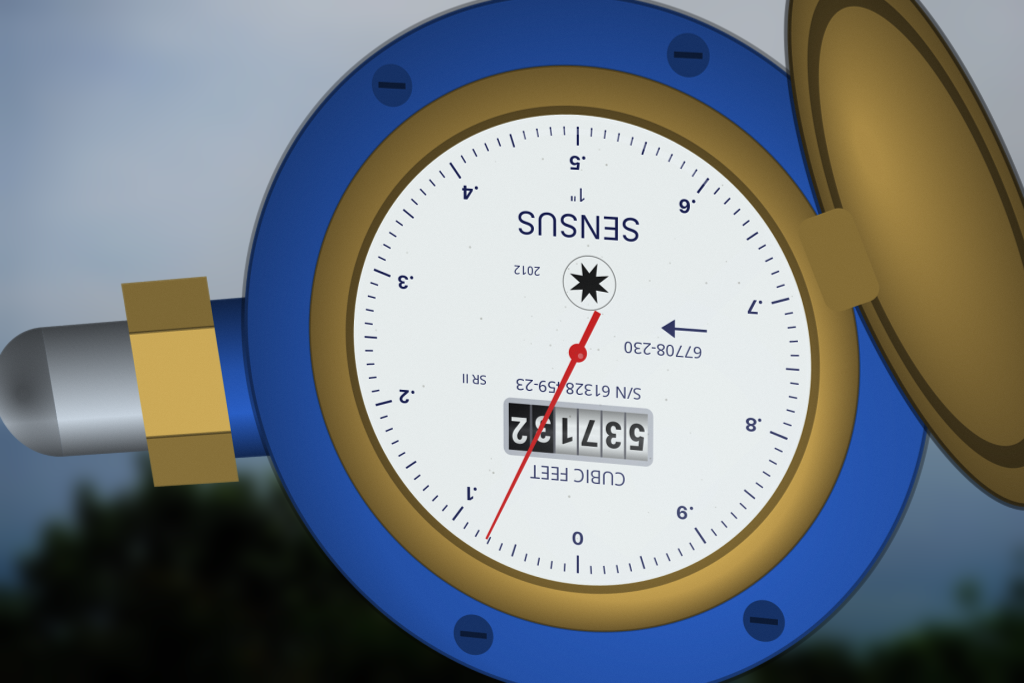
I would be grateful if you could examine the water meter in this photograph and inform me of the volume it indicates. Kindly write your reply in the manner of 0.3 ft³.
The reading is 537132.07 ft³
